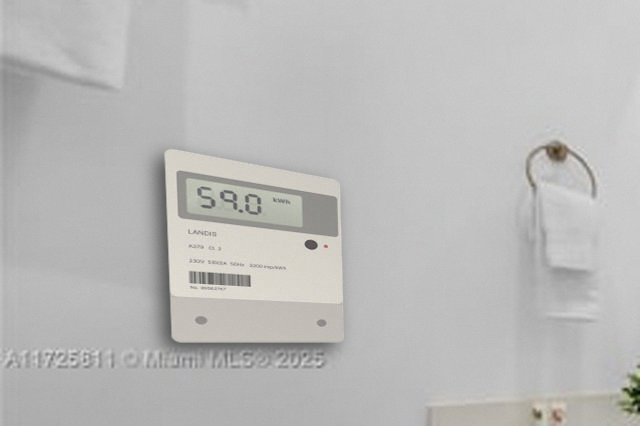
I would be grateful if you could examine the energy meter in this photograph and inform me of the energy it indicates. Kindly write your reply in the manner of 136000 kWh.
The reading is 59.0 kWh
